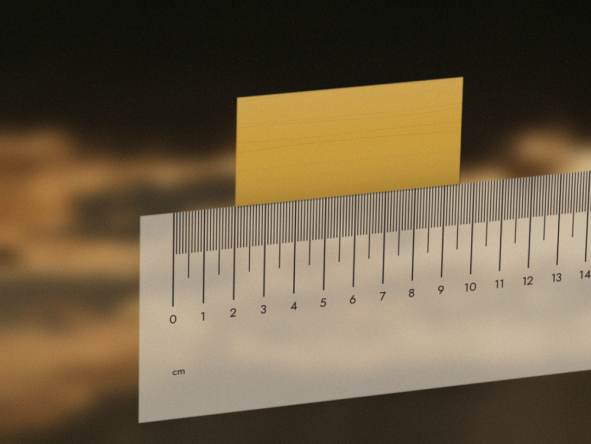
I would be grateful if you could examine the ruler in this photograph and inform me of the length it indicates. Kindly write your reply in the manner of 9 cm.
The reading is 7.5 cm
